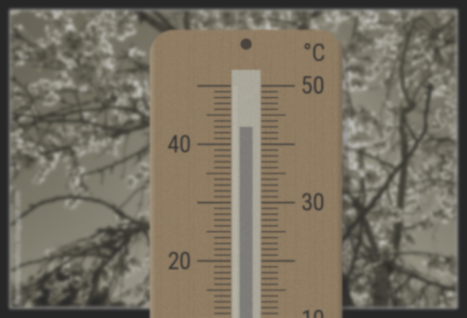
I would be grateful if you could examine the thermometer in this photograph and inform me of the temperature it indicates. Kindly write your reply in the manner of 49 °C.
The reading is 43 °C
